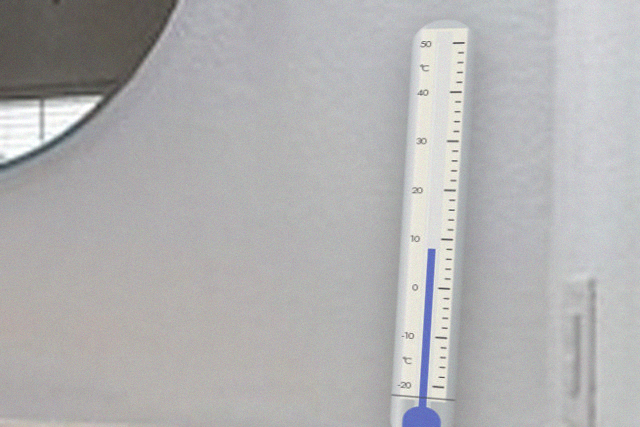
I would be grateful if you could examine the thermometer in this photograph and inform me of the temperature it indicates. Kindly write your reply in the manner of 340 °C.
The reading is 8 °C
